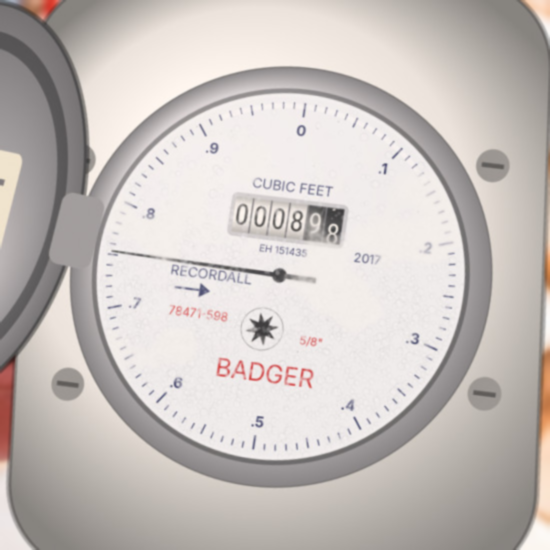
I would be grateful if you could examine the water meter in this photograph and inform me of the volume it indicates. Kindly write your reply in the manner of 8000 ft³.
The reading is 897.75 ft³
